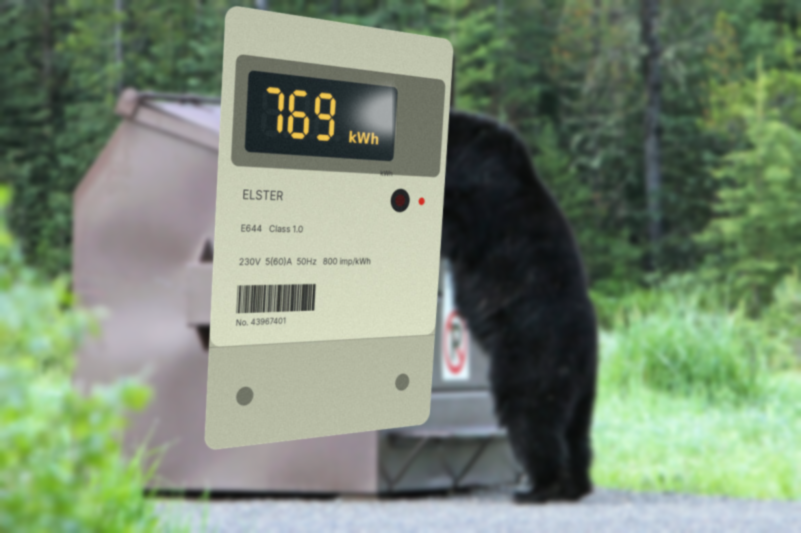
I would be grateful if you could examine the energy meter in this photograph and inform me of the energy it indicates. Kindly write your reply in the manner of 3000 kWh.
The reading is 769 kWh
